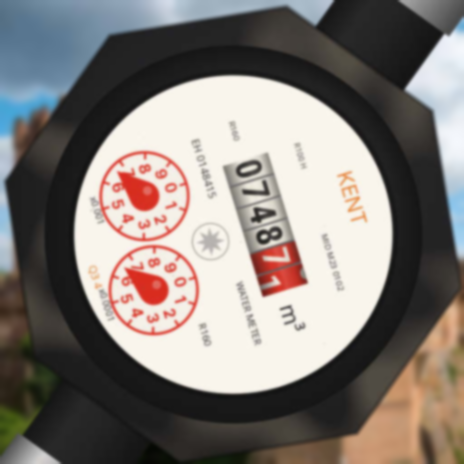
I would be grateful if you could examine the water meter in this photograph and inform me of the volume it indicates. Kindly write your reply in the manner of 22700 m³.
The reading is 748.7066 m³
